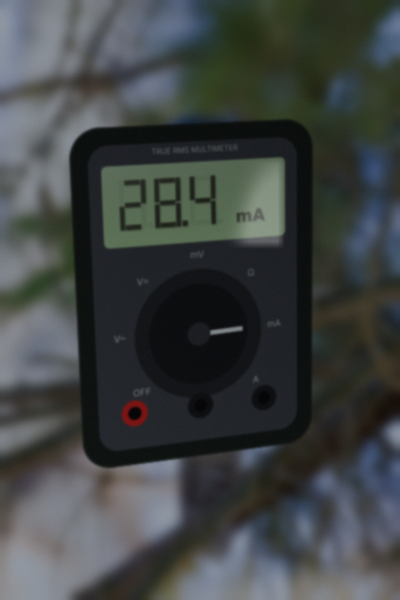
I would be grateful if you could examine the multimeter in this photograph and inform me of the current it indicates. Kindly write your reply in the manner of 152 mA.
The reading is 28.4 mA
